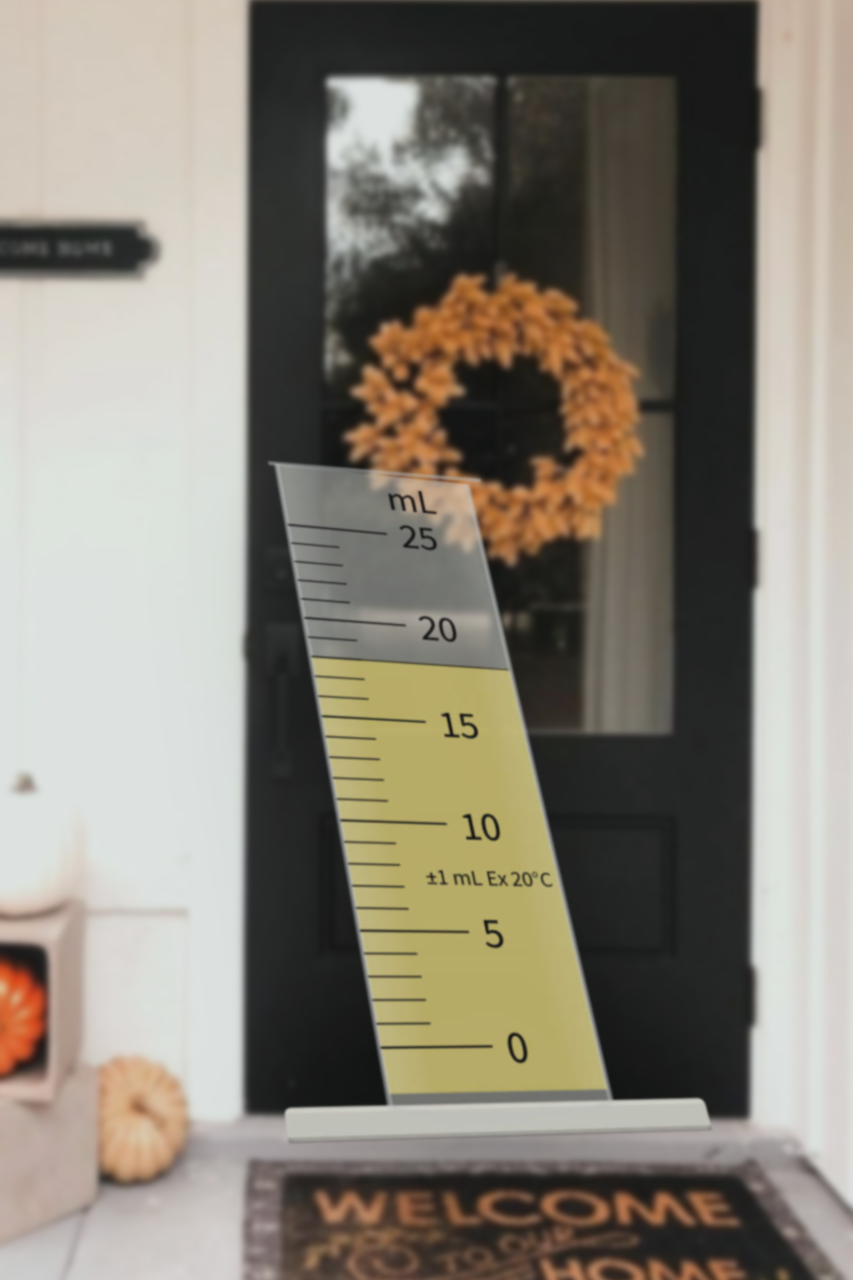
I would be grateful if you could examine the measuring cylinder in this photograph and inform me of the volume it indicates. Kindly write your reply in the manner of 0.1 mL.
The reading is 18 mL
